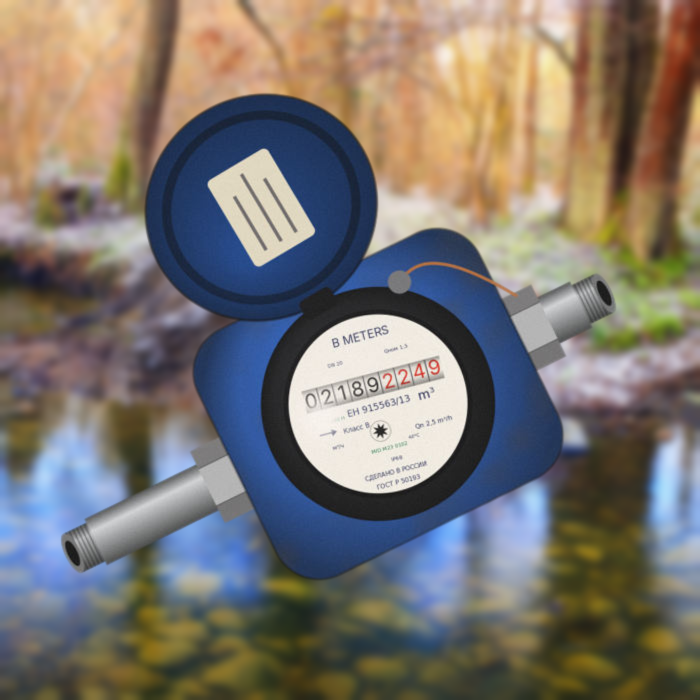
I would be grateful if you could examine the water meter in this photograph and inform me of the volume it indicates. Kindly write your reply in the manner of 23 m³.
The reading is 2189.2249 m³
